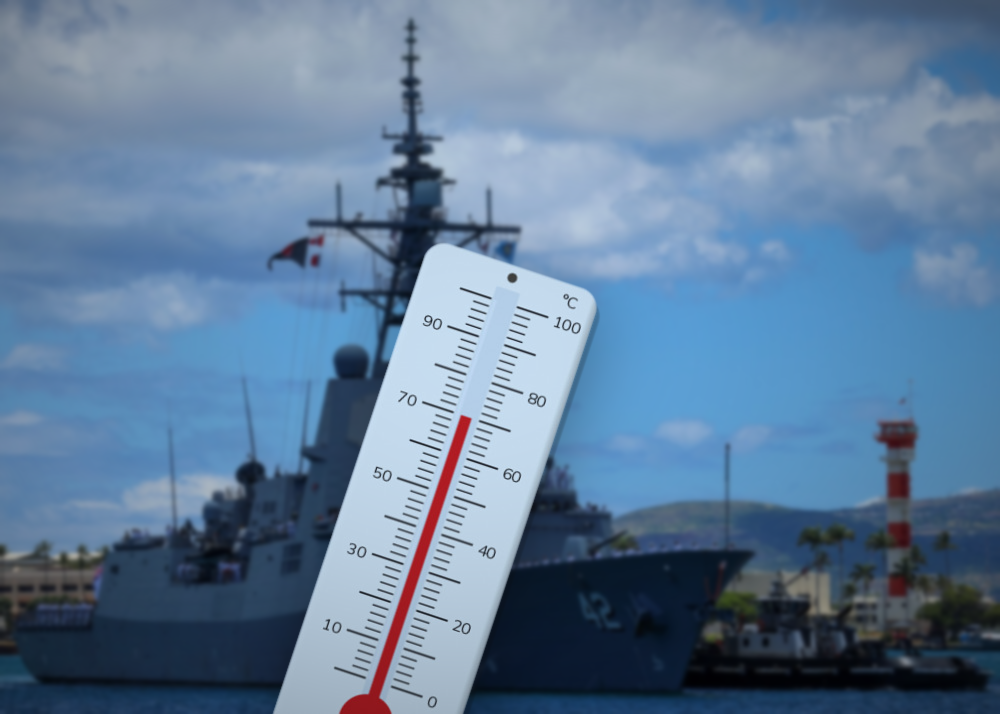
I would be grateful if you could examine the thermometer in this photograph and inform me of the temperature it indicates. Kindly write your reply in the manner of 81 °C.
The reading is 70 °C
